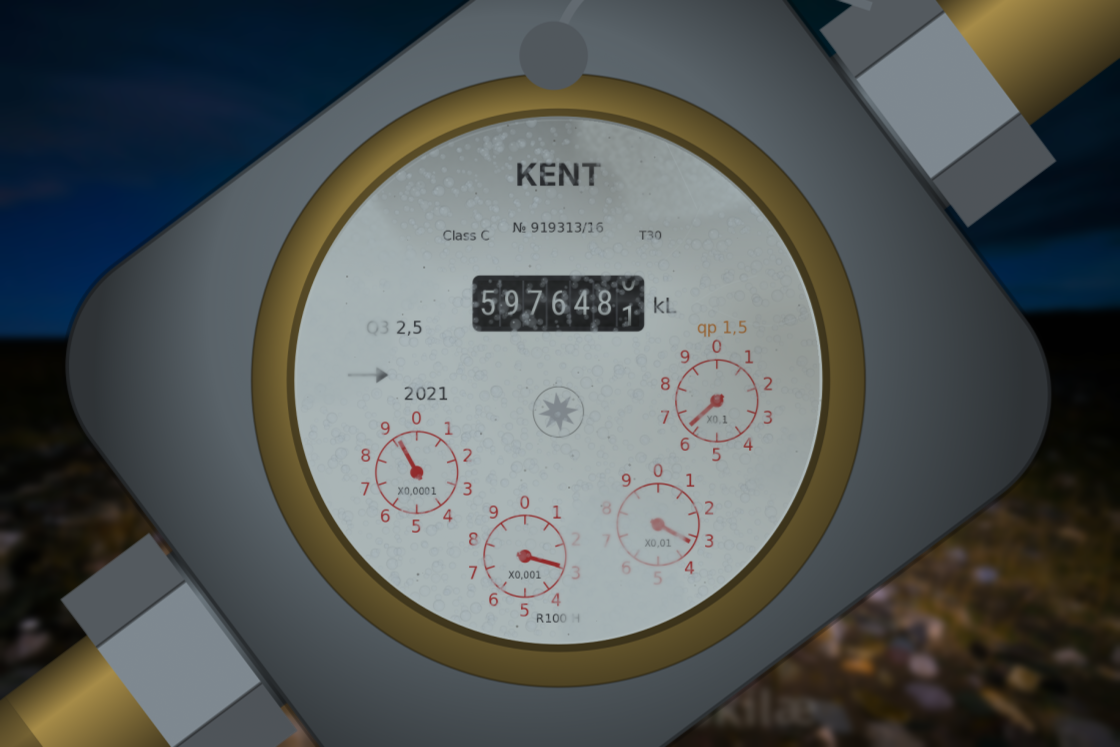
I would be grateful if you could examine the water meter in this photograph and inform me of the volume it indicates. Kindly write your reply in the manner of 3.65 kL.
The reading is 5976480.6329 kL
